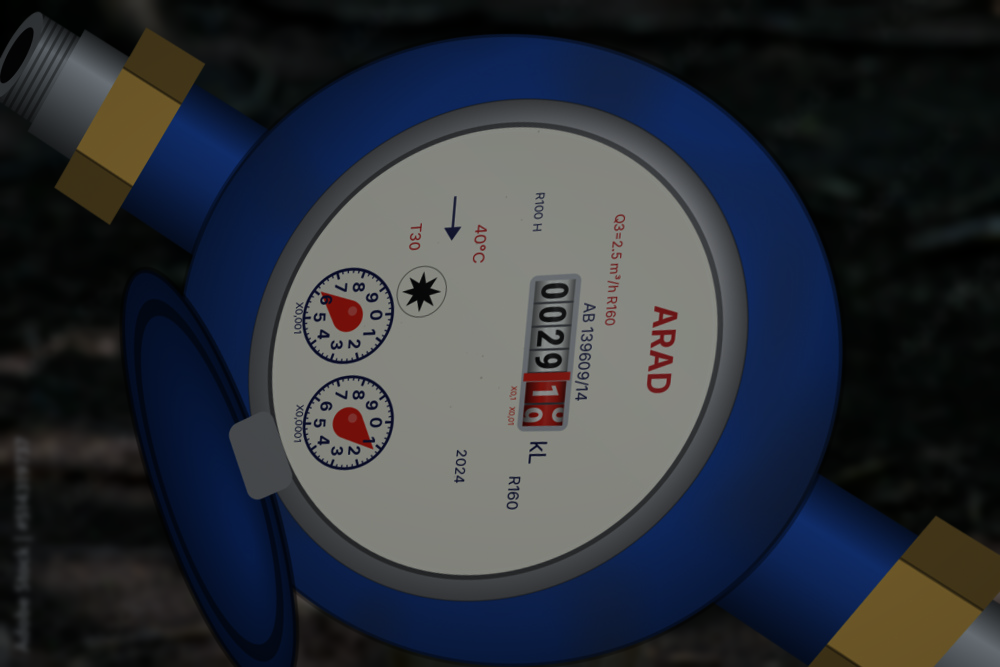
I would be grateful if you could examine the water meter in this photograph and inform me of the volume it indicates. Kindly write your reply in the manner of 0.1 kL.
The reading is 29.1861 kL
